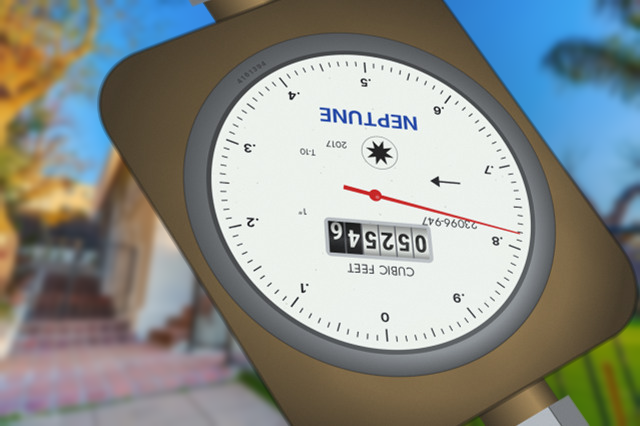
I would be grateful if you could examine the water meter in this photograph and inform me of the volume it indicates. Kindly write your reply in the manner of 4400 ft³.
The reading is 52545.78 ft³
